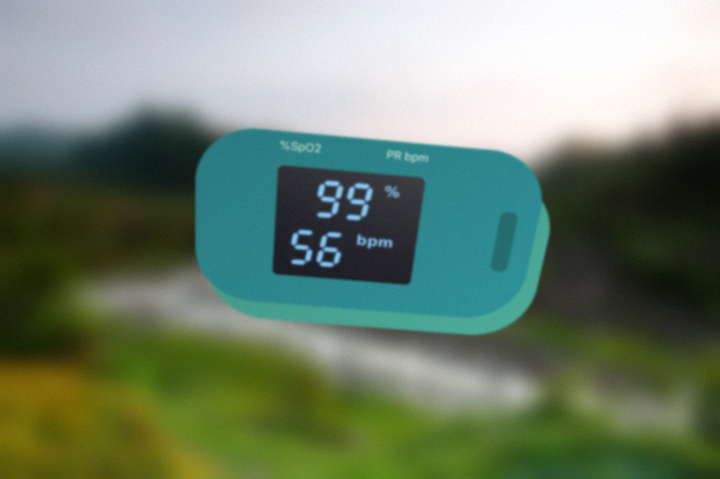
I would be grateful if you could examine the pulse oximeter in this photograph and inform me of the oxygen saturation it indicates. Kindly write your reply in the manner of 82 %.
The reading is 99 %
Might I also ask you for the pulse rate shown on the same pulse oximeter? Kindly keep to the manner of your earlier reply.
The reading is 56 bpm
